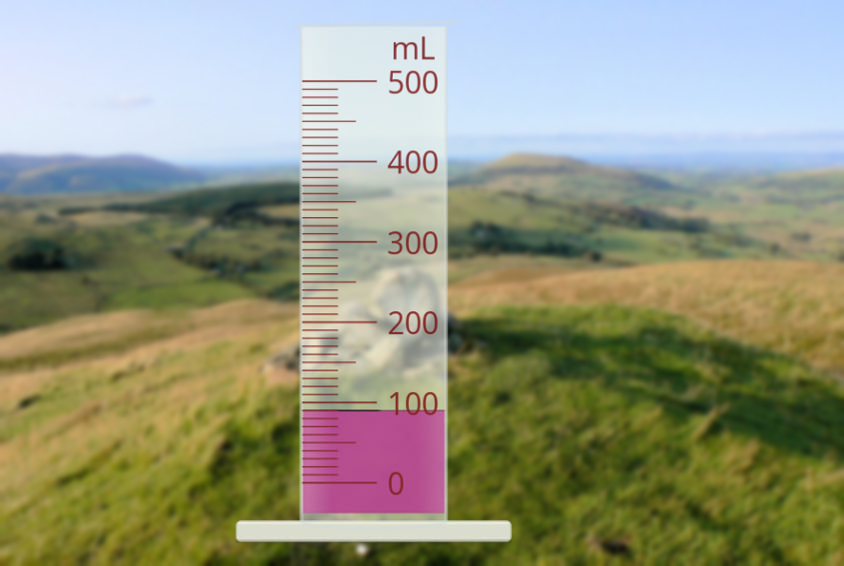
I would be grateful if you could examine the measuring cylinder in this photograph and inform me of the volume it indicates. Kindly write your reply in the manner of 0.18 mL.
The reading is 90 mL
